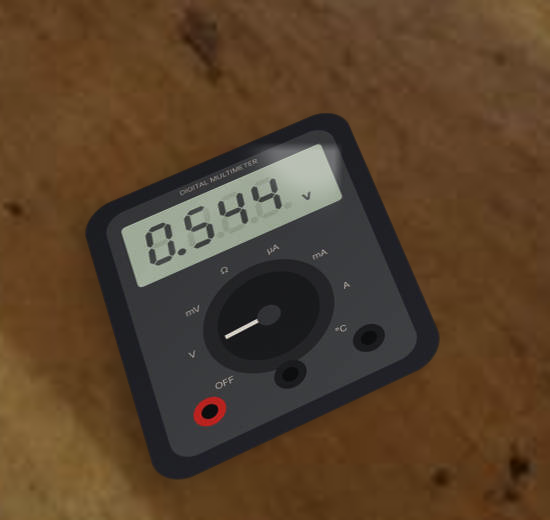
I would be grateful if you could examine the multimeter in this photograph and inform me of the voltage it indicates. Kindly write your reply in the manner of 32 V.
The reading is 0.544 V
